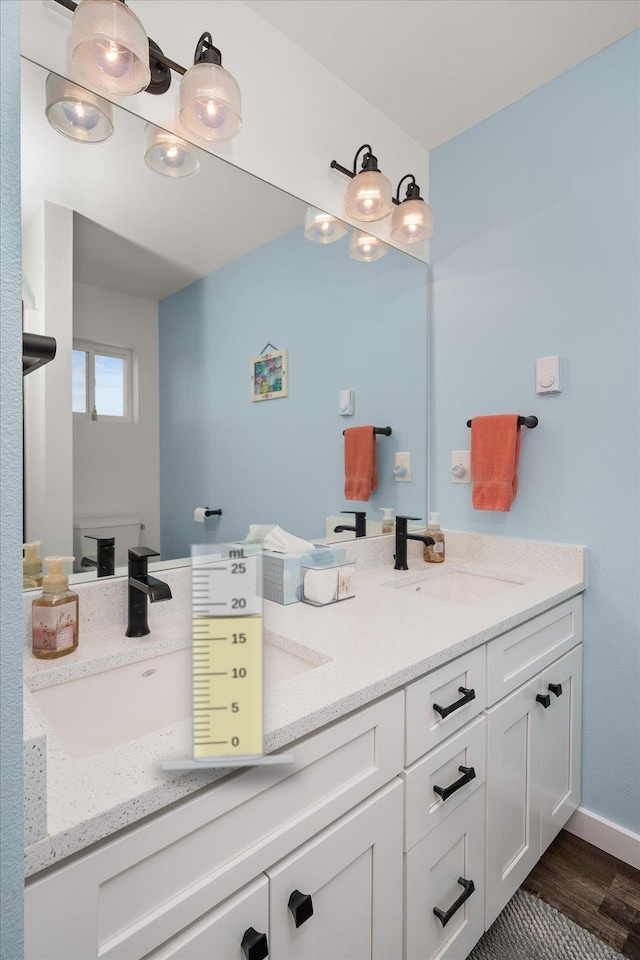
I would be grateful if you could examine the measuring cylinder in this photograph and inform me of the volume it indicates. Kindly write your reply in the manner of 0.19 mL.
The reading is 18 mL
